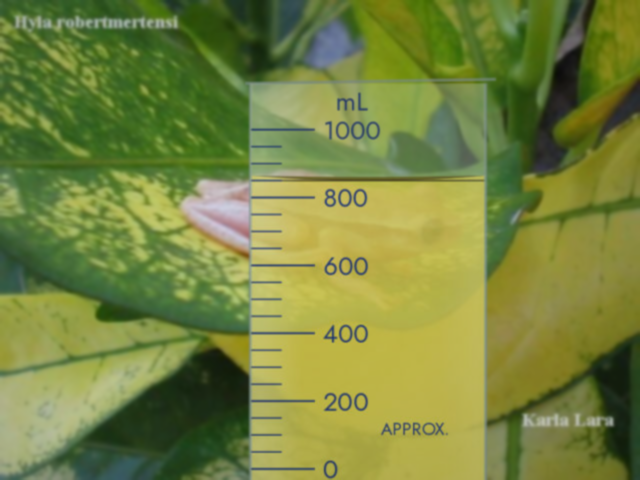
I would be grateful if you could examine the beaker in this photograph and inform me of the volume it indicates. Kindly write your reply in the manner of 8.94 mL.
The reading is 850 mL
